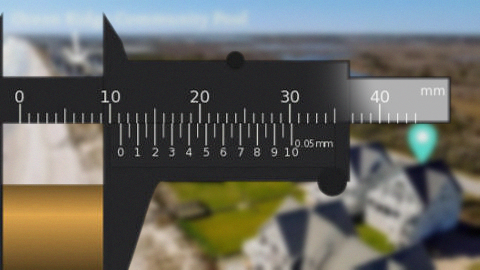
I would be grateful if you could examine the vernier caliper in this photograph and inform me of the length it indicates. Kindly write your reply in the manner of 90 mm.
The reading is 11.2 mm
